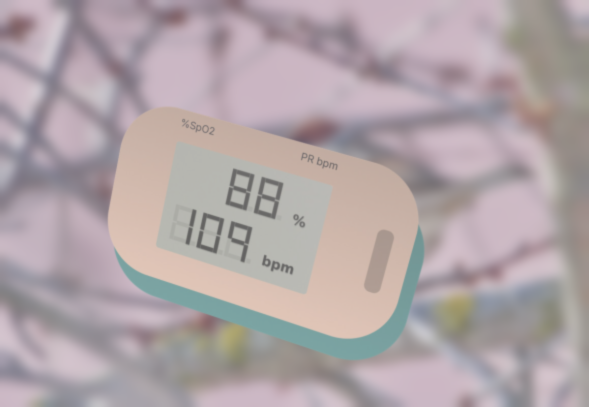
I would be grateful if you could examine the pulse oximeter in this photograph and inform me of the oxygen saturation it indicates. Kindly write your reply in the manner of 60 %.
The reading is 88 %
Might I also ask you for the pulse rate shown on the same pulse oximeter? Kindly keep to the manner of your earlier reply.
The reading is 109 bpm
